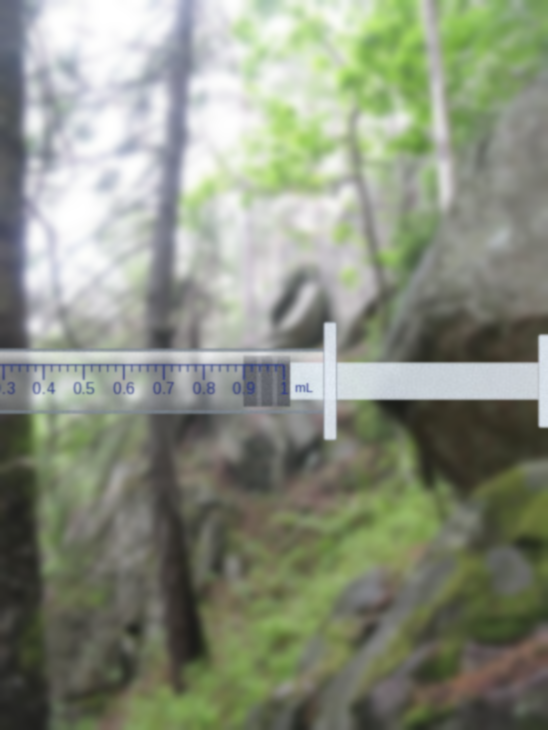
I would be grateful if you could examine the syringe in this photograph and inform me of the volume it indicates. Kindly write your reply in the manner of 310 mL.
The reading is 0.9 mL
